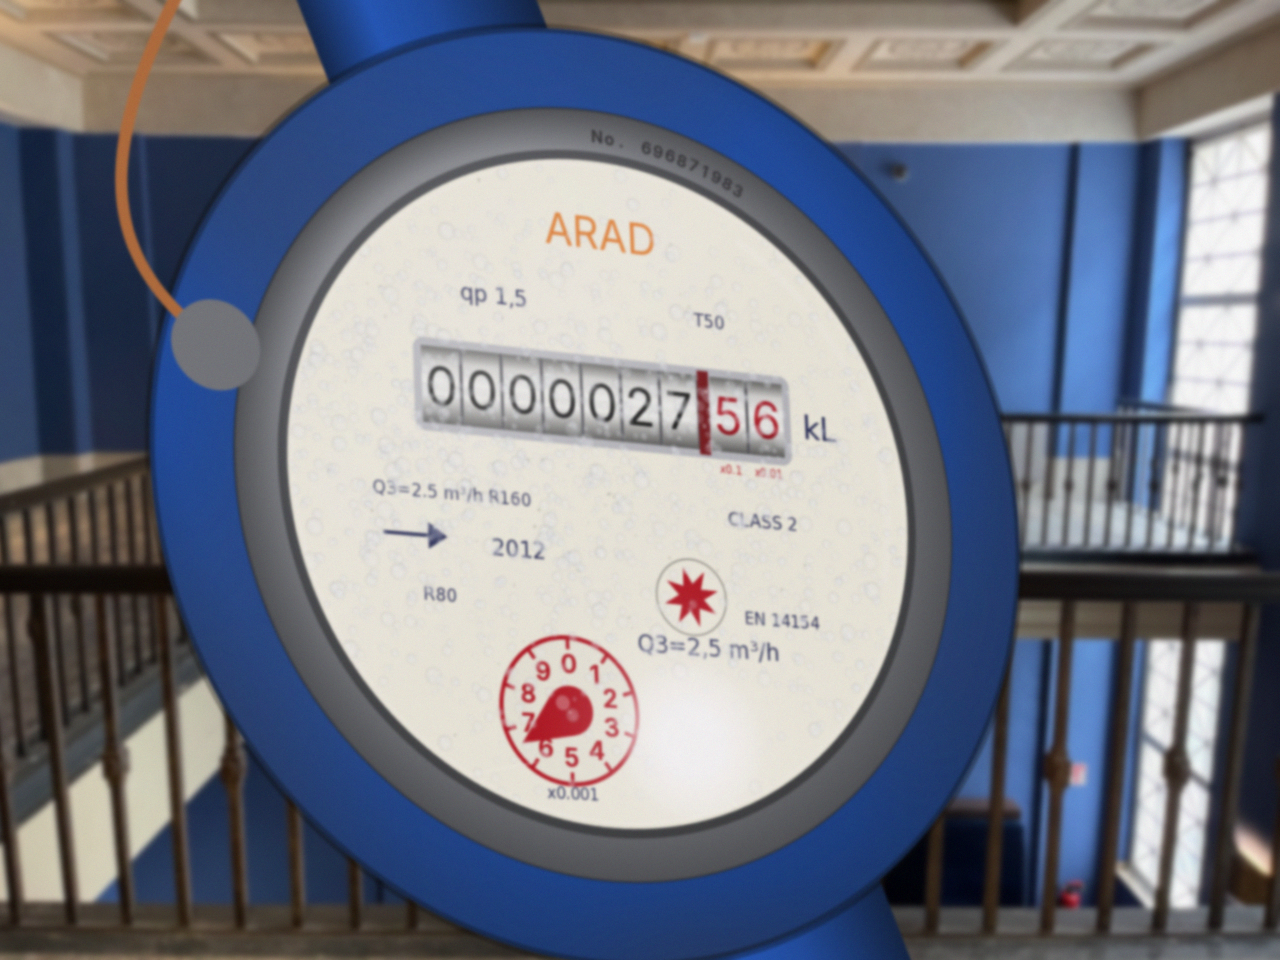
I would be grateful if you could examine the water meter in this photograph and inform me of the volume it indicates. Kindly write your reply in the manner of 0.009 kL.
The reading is 27.566 kL
